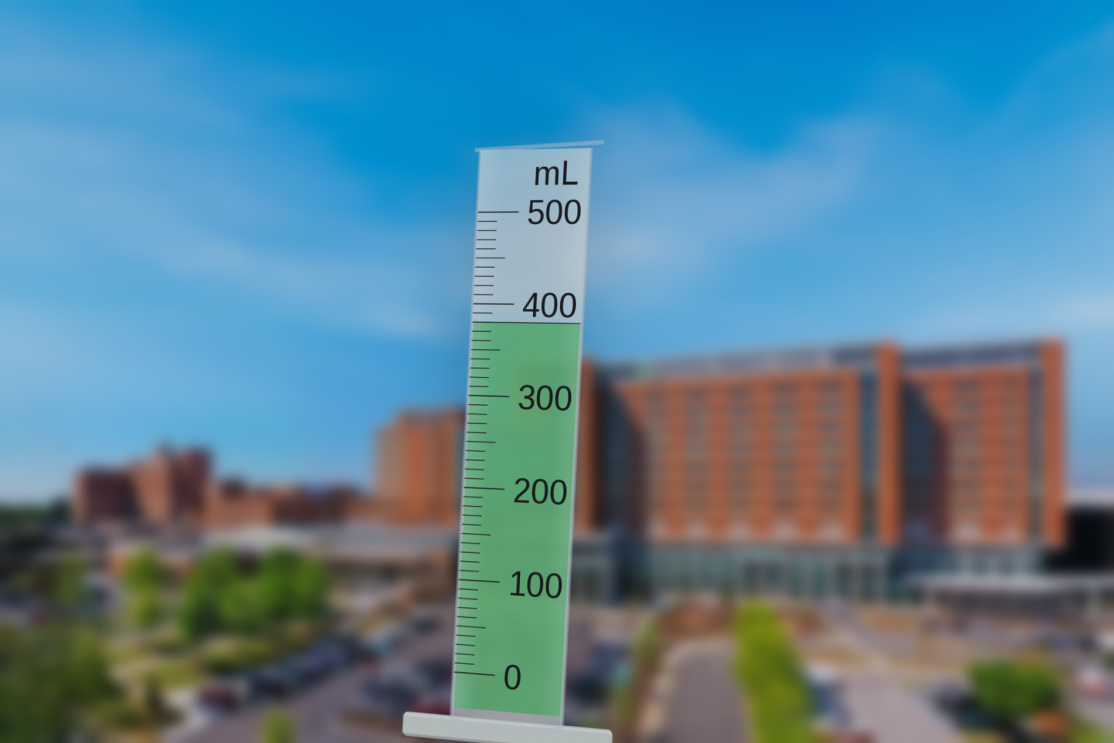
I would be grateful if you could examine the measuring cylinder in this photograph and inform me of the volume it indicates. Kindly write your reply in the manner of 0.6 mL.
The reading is 380 mL
